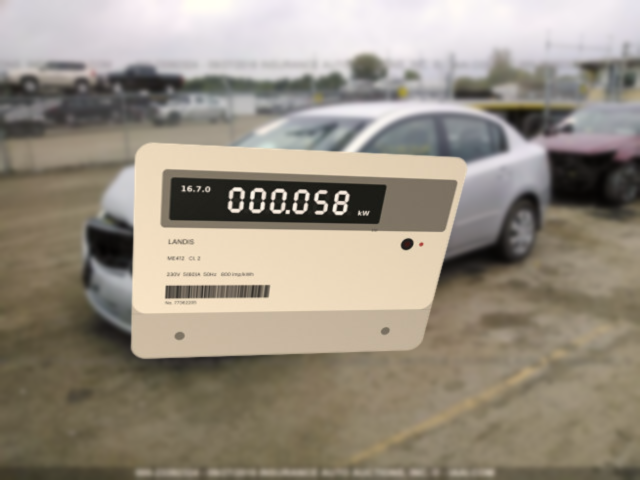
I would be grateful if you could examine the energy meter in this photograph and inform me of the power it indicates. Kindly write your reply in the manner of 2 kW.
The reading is 0.058 kW
